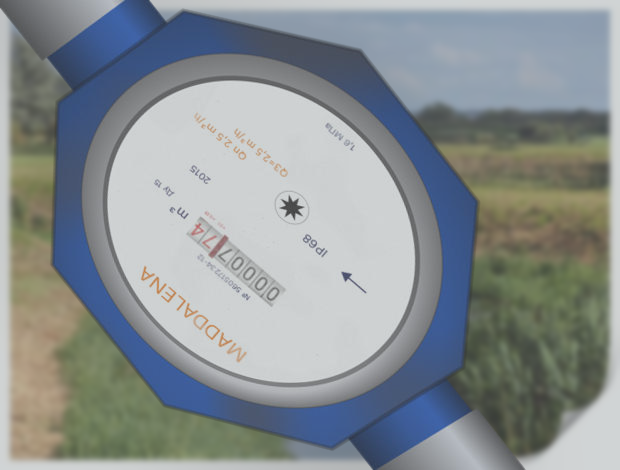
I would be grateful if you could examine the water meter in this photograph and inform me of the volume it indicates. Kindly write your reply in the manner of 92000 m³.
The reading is 7.74 m³
